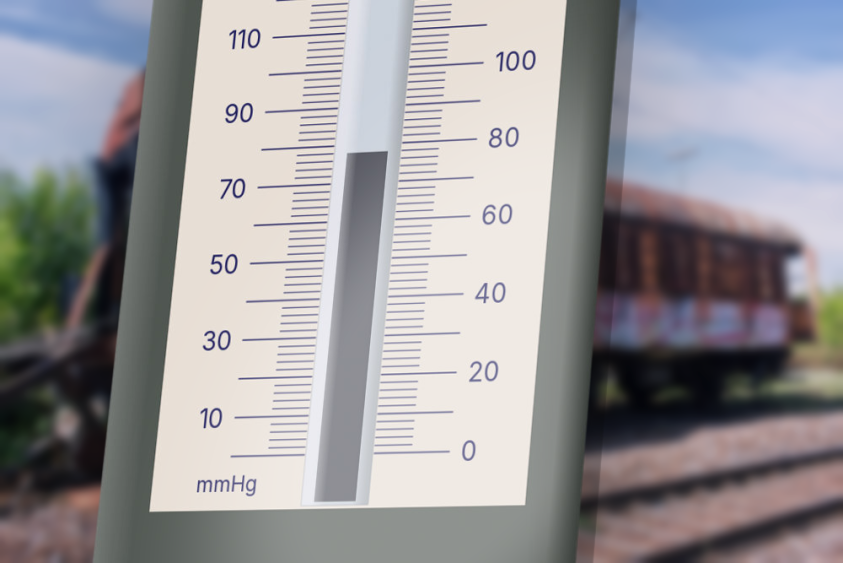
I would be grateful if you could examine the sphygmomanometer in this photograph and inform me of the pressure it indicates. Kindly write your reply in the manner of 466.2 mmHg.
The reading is 78 mmHg
